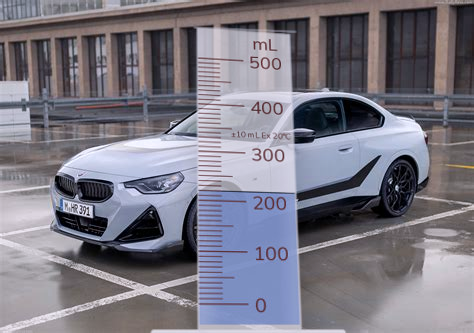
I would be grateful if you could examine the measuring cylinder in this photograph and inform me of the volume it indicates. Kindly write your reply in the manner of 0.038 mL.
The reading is 220 mL
